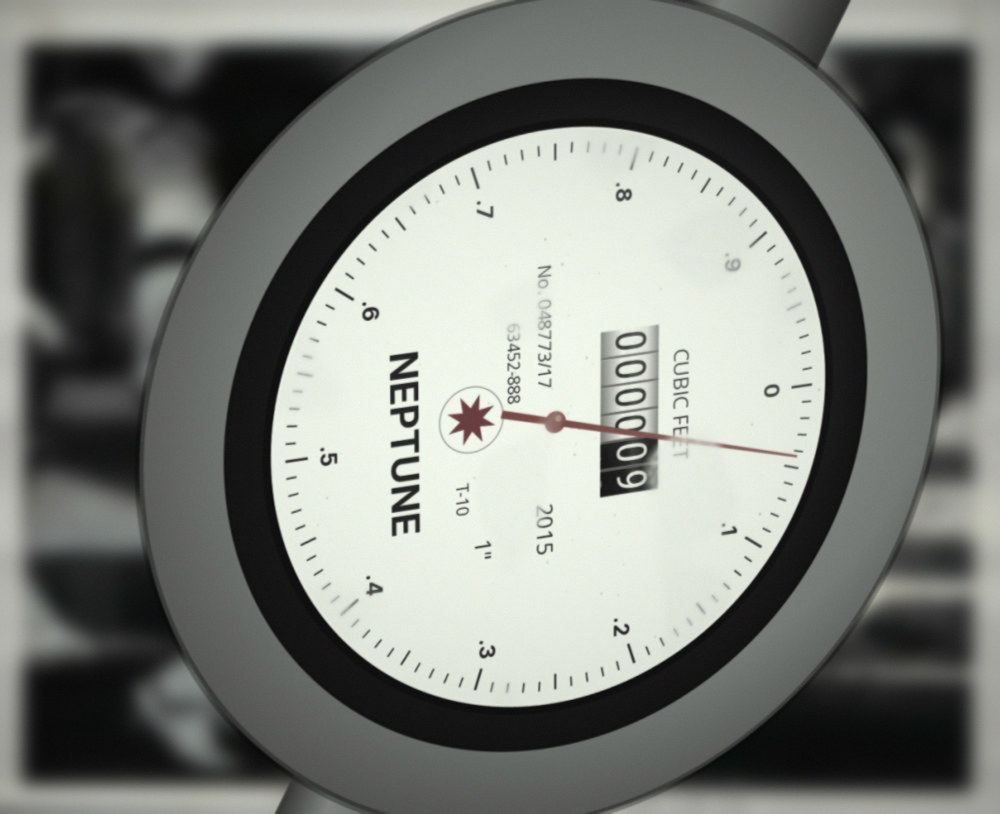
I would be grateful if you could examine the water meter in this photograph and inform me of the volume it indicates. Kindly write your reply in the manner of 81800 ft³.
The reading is 9.04 ft³
